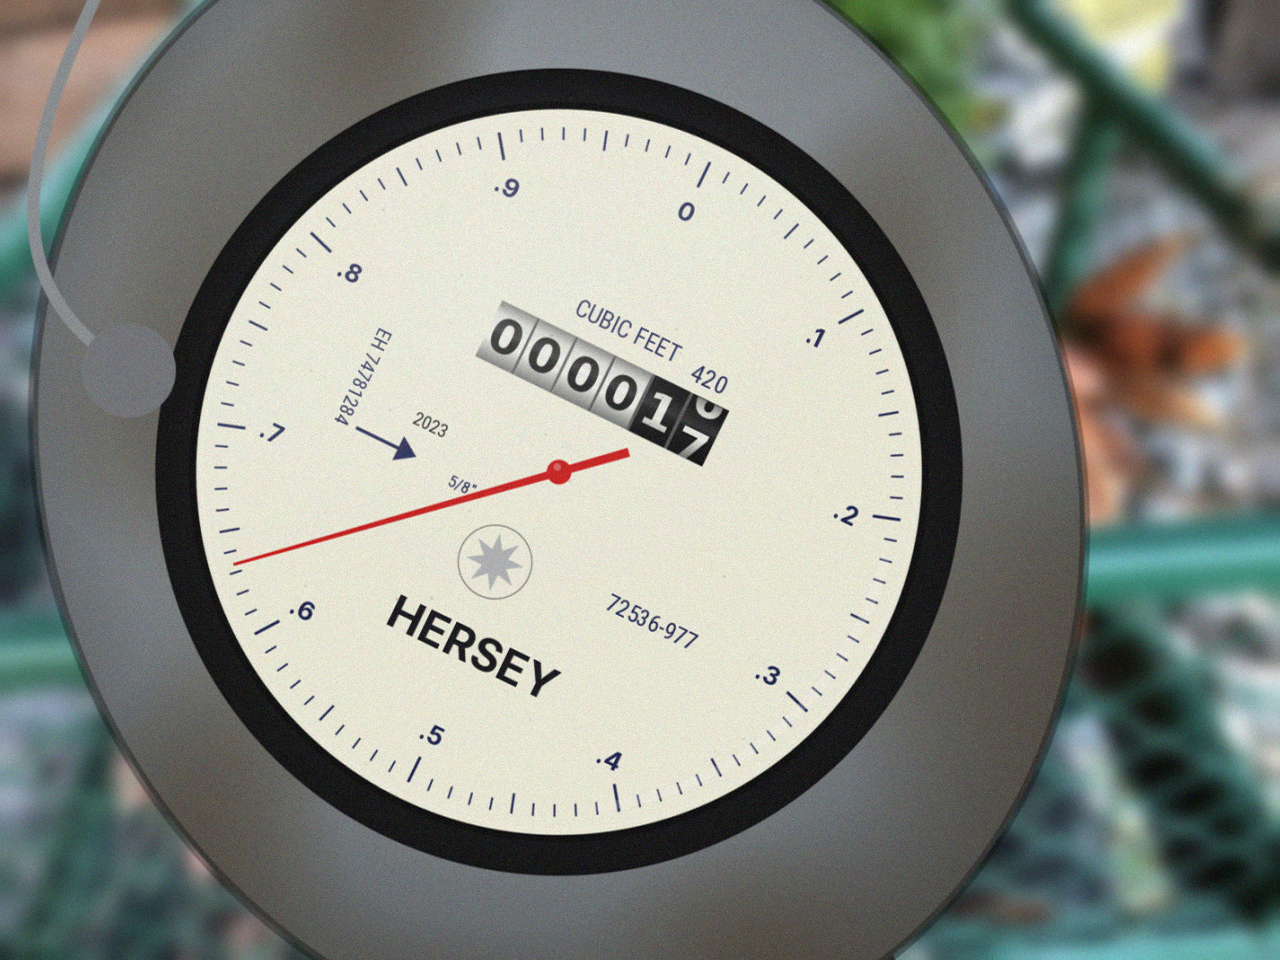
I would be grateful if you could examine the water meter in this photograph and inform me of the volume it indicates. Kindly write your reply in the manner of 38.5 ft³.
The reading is 16.63 ft³
